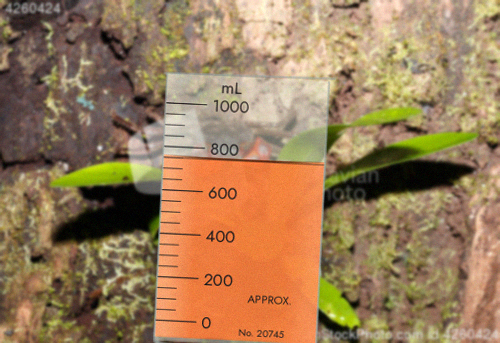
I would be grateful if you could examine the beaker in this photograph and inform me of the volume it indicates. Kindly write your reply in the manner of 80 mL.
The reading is 750 mL
